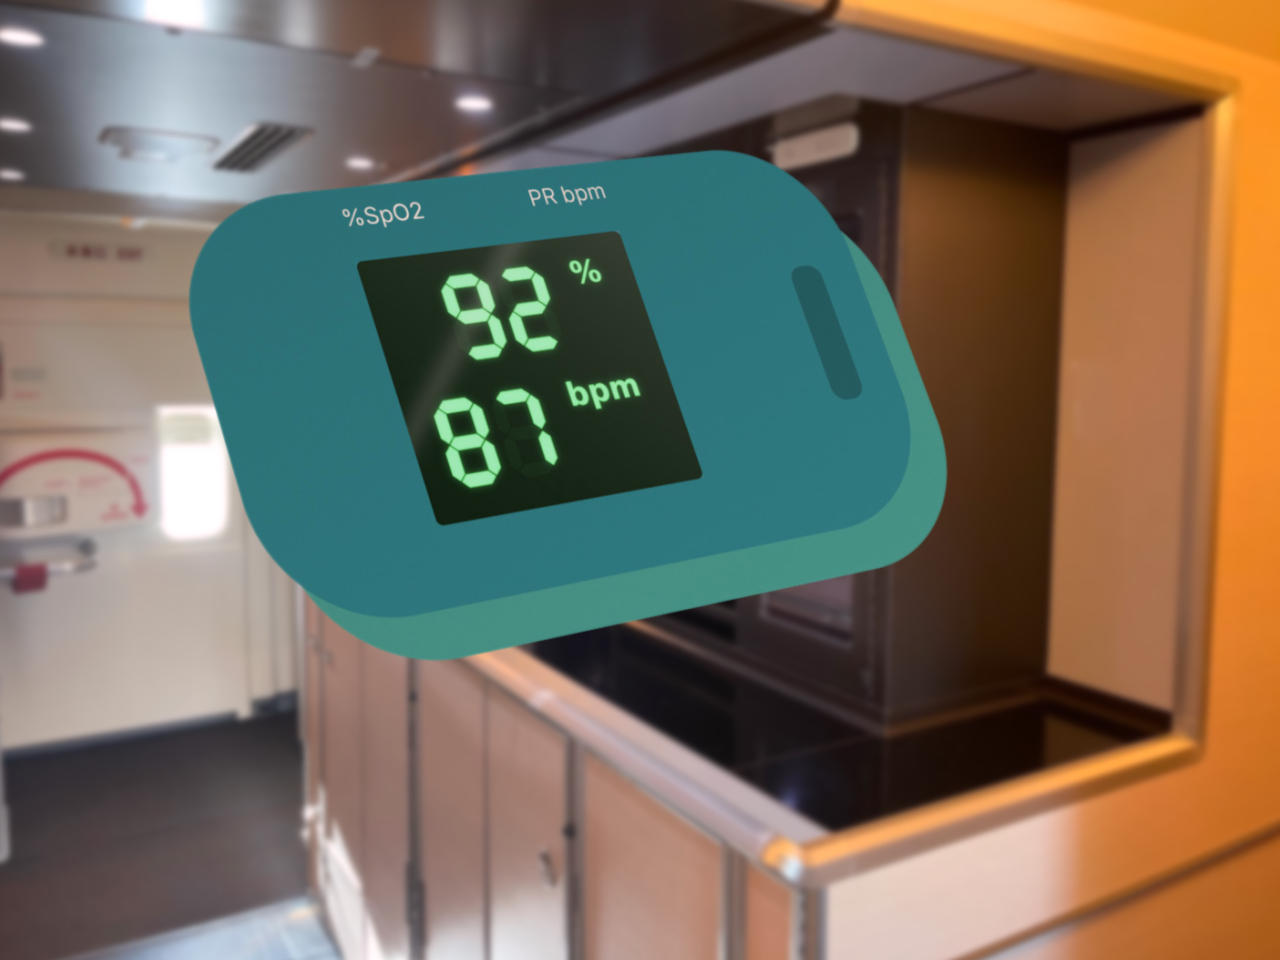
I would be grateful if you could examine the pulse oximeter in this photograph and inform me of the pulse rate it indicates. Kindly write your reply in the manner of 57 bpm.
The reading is 87 bpm
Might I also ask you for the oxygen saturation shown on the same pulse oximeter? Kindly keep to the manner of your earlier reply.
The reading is 92 %
